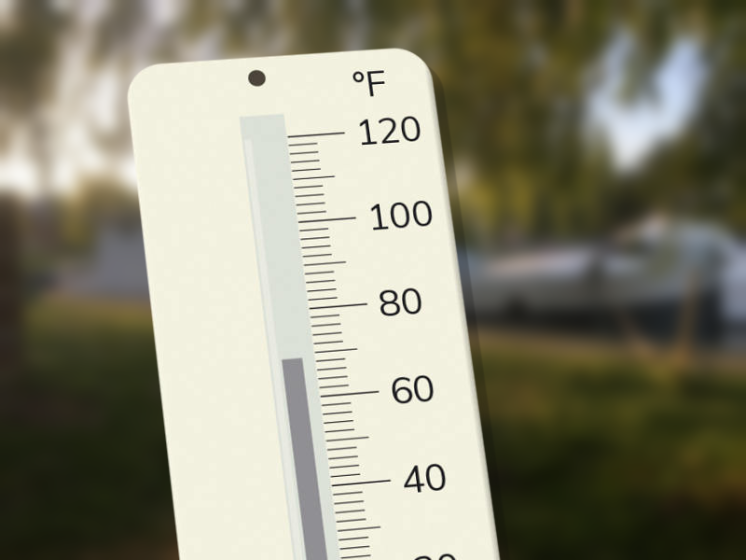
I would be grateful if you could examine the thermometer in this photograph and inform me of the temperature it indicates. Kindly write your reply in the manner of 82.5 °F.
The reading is 69 °F
